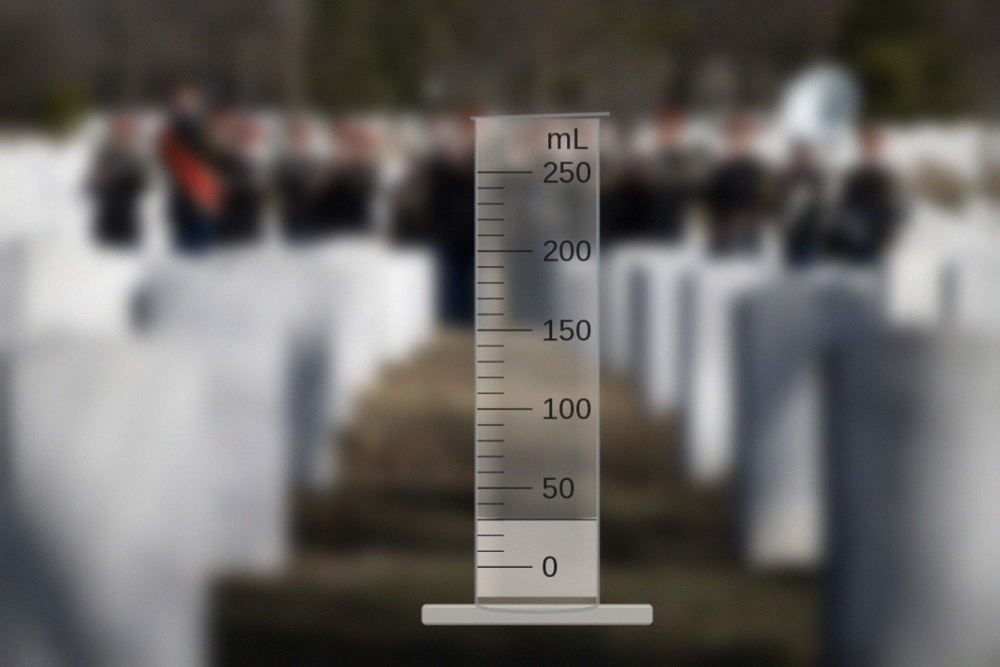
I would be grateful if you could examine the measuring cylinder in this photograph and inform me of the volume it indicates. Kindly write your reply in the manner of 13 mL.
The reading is 30 mL
